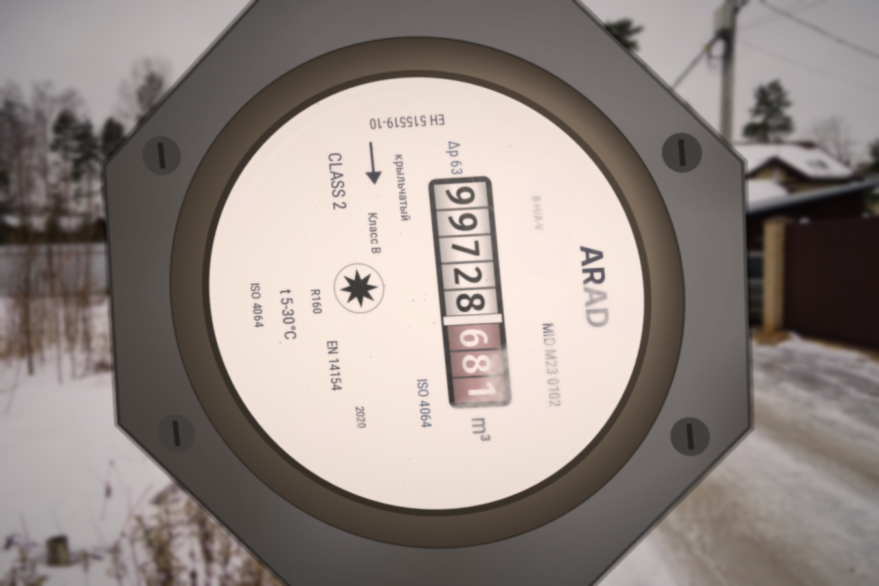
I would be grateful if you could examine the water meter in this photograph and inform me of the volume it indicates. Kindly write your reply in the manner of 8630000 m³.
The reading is 99728.681 m³
